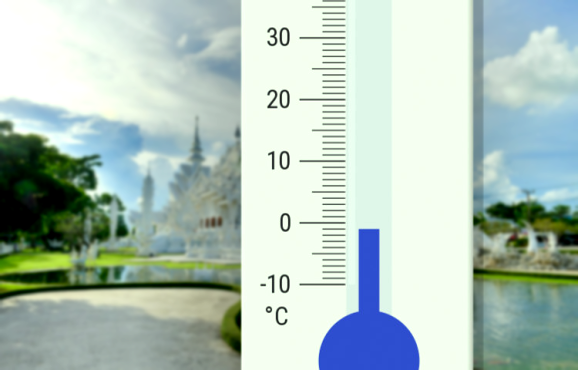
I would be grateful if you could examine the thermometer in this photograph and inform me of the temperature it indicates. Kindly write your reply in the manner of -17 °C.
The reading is -1 °C
